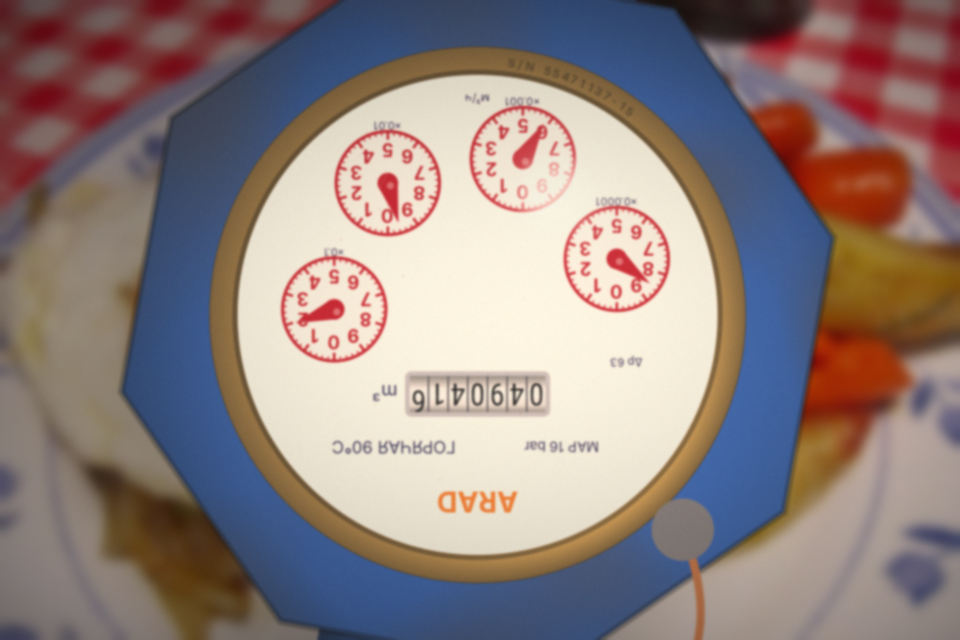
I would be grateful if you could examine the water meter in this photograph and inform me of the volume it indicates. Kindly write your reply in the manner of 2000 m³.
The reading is 490416.1958 m³
